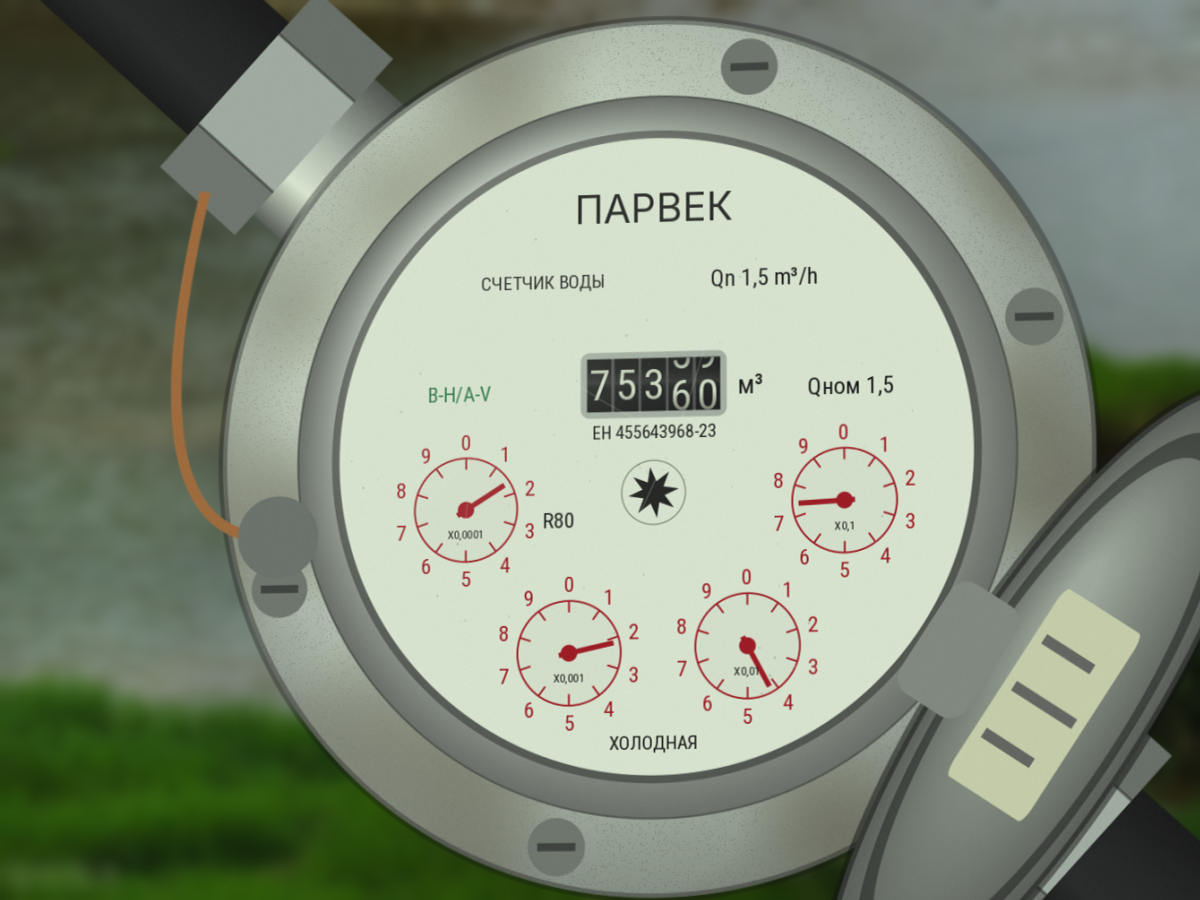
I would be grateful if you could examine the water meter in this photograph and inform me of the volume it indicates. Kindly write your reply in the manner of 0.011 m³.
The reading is 75359.7421 m³
